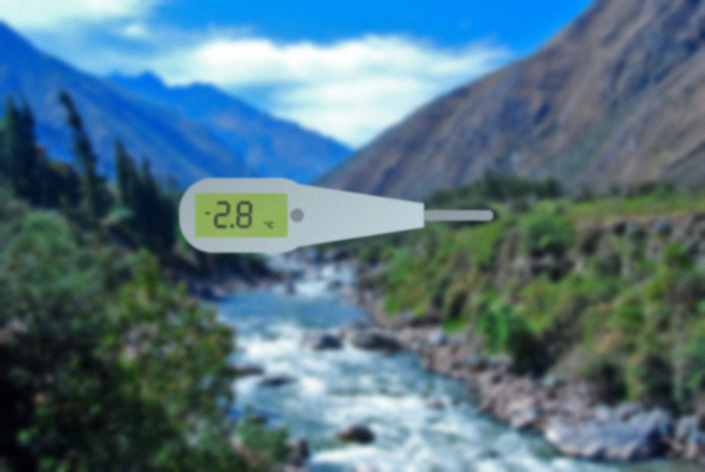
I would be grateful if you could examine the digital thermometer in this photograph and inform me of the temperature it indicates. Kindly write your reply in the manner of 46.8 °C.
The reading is -2.8 °C
